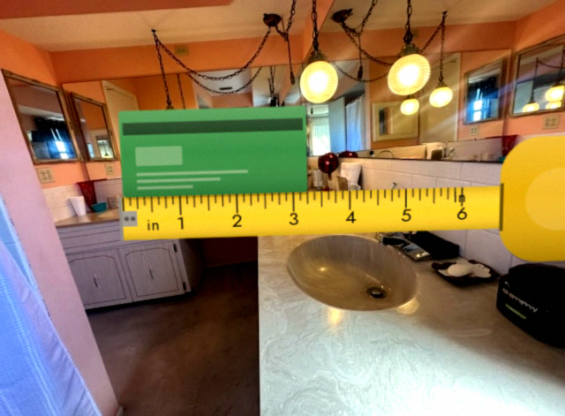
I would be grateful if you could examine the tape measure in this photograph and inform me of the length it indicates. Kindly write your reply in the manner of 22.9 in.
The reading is 3.25 in
